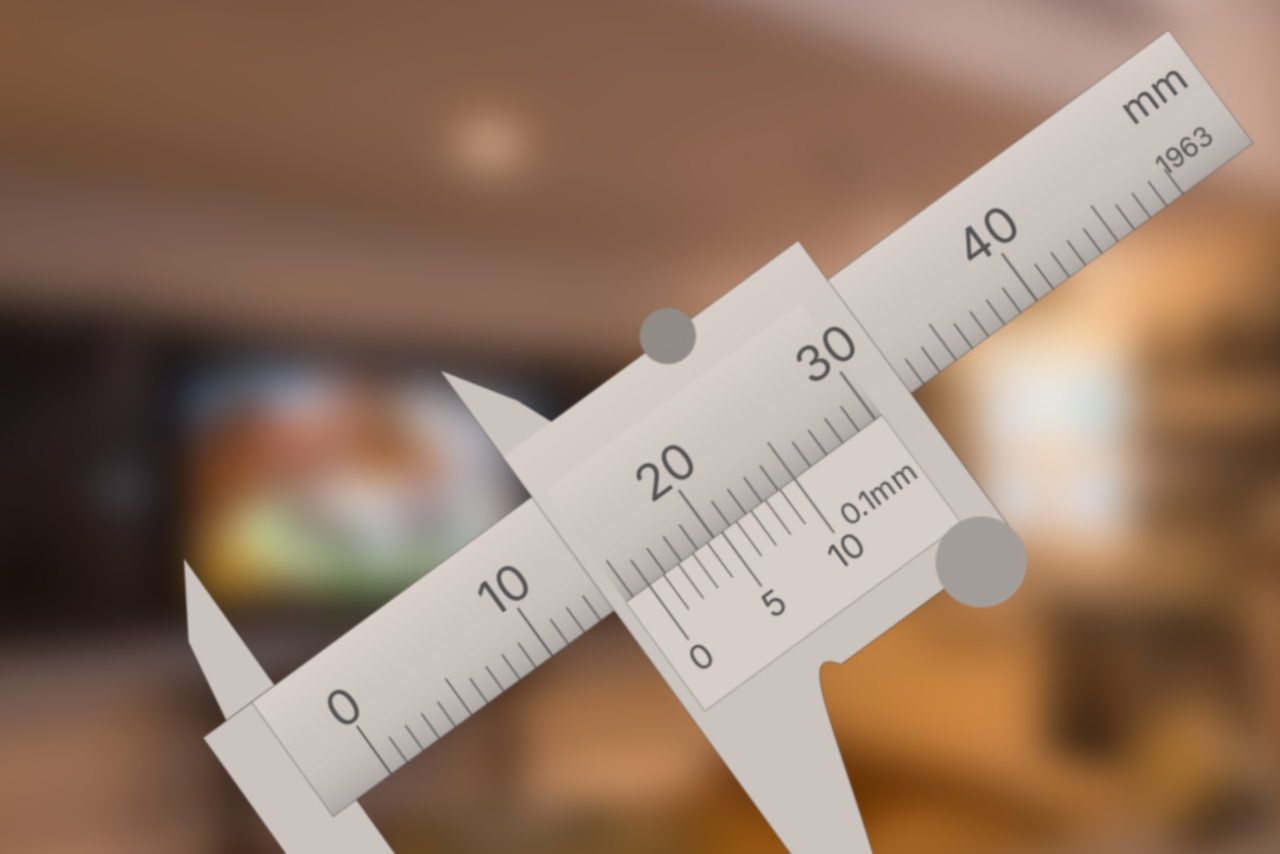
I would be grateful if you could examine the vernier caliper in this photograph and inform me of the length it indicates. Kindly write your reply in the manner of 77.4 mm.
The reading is 16.0 mm
